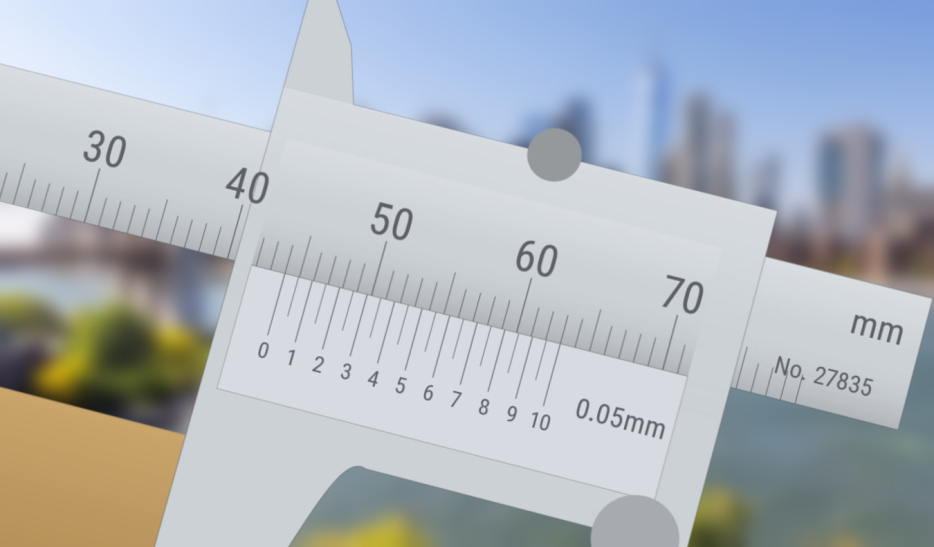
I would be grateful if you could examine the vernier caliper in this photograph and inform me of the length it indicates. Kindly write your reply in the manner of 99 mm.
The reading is 44.0 mm
